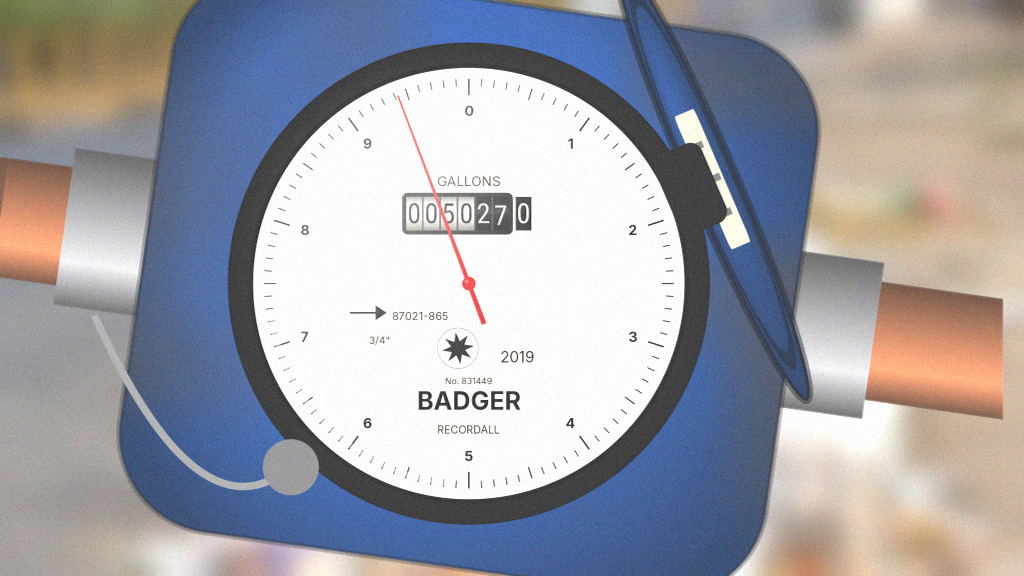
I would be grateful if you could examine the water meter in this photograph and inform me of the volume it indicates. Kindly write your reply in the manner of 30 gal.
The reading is 50269.4 gal
